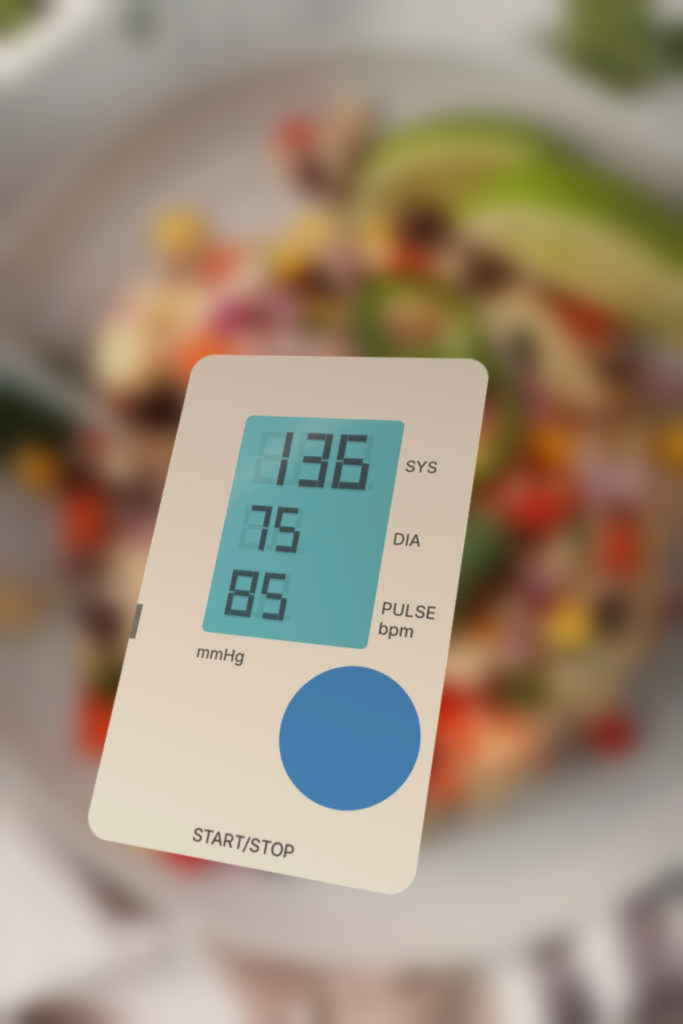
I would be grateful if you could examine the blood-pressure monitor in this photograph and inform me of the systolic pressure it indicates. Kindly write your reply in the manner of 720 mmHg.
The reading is 136 mmHg
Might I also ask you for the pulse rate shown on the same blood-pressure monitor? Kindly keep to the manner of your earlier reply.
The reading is 85 bpm
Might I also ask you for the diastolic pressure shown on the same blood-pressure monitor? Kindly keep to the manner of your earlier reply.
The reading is 75 mmHg
